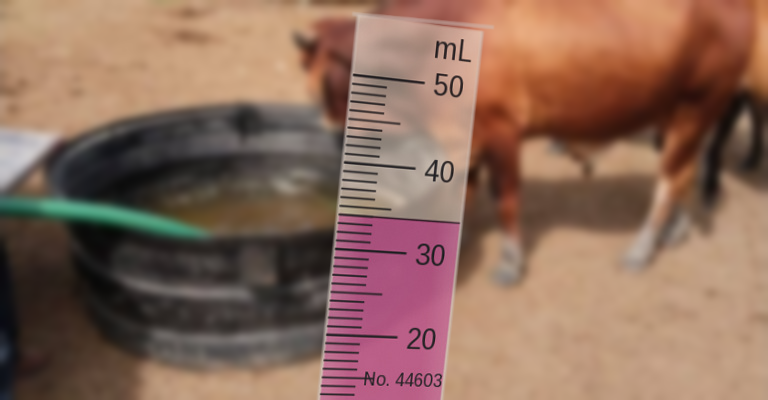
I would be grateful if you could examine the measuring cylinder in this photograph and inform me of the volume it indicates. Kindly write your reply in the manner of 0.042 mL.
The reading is 34 mL
